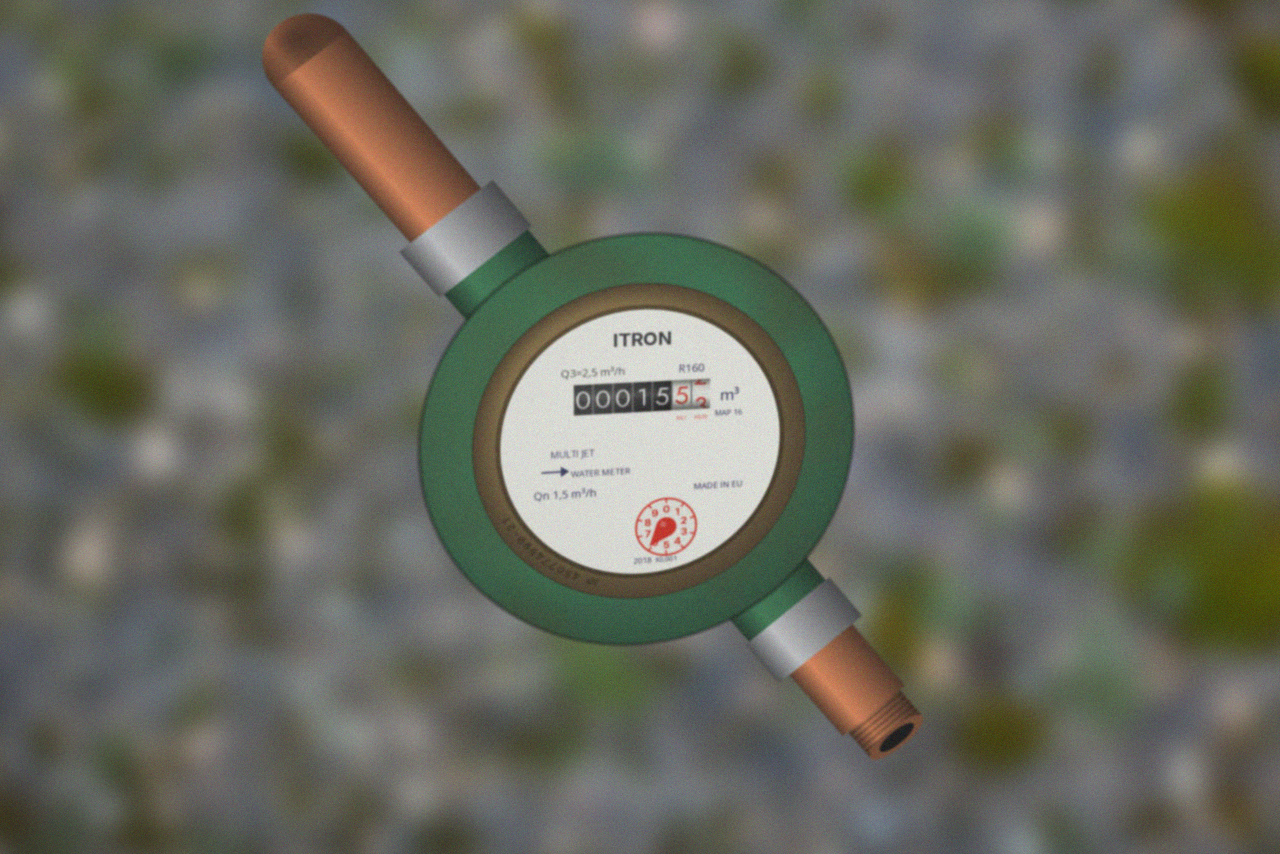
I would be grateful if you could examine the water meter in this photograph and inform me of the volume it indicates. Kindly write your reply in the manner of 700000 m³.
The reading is 15.526 m³
